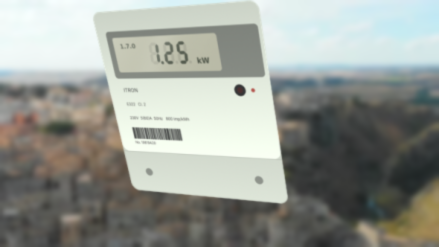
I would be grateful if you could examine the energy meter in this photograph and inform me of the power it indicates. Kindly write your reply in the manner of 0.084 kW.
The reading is 1.25 kW
